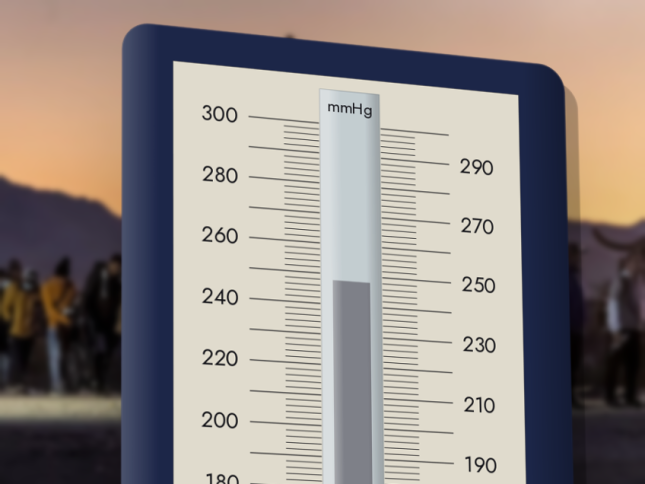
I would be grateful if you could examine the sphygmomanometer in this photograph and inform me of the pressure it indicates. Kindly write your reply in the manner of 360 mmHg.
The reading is 248 mmHg
